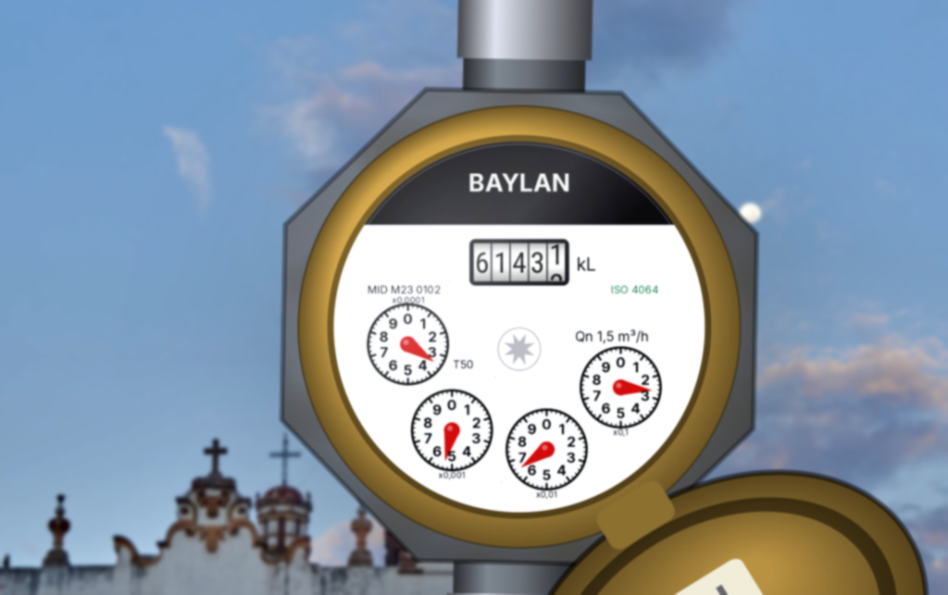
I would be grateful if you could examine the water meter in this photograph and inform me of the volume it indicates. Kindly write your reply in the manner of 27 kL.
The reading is 61431.2653 kL
